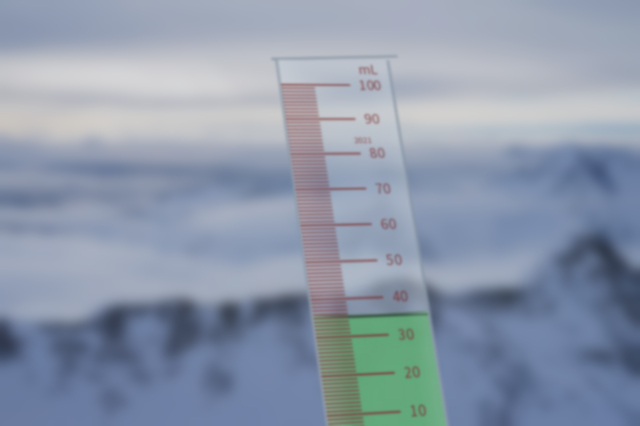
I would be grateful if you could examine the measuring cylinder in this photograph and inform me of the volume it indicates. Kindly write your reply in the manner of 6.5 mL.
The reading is 35 mL
